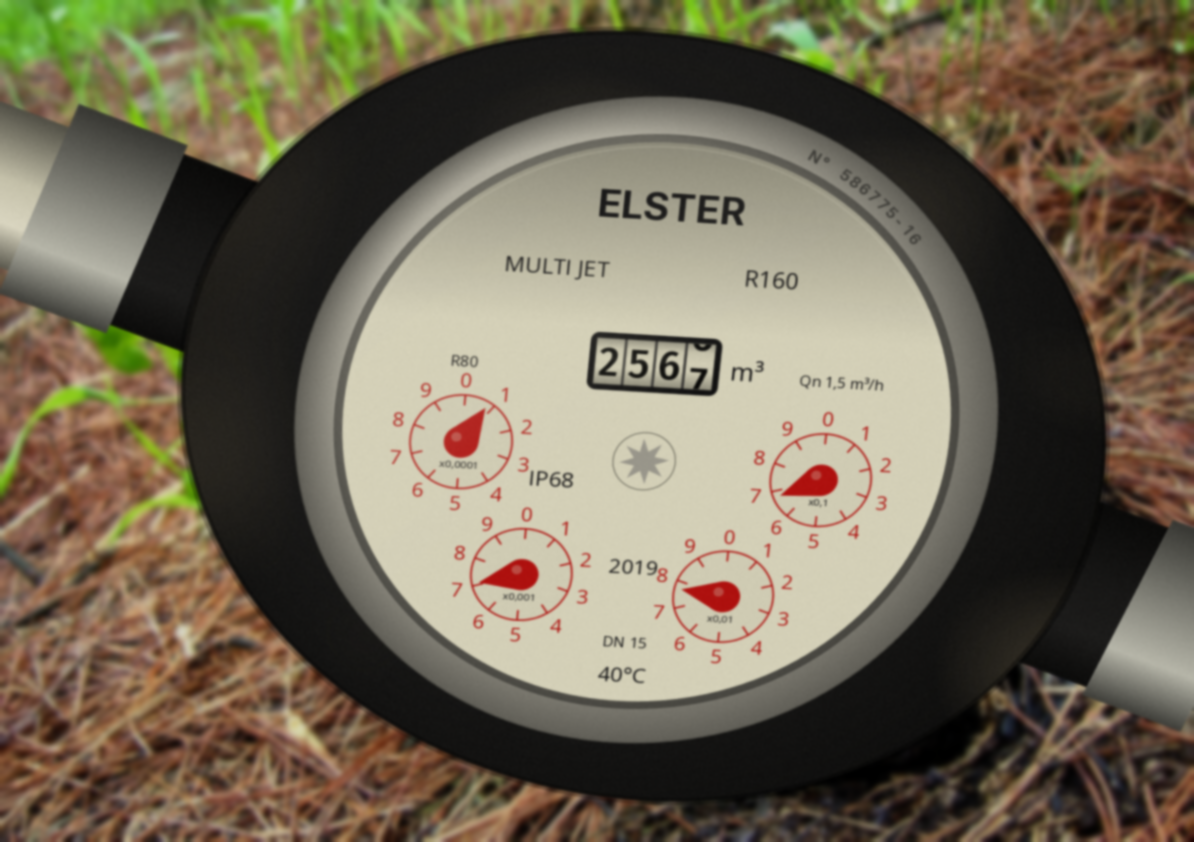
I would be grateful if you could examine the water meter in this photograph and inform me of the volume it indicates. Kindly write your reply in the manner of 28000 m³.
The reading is 2566.6770 m³
